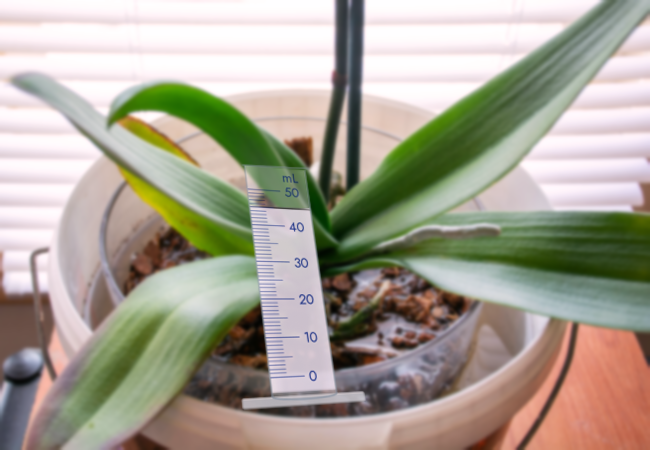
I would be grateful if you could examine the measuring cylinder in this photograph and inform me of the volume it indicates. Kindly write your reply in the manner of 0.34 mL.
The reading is 45 mL
